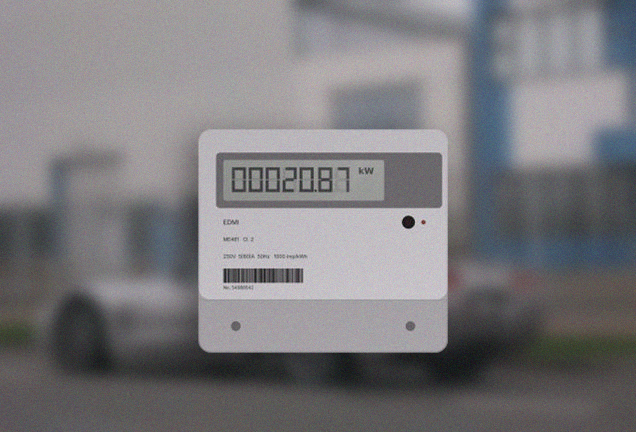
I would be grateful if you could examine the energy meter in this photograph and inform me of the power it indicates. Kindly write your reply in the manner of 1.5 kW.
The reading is 20.87 kW
